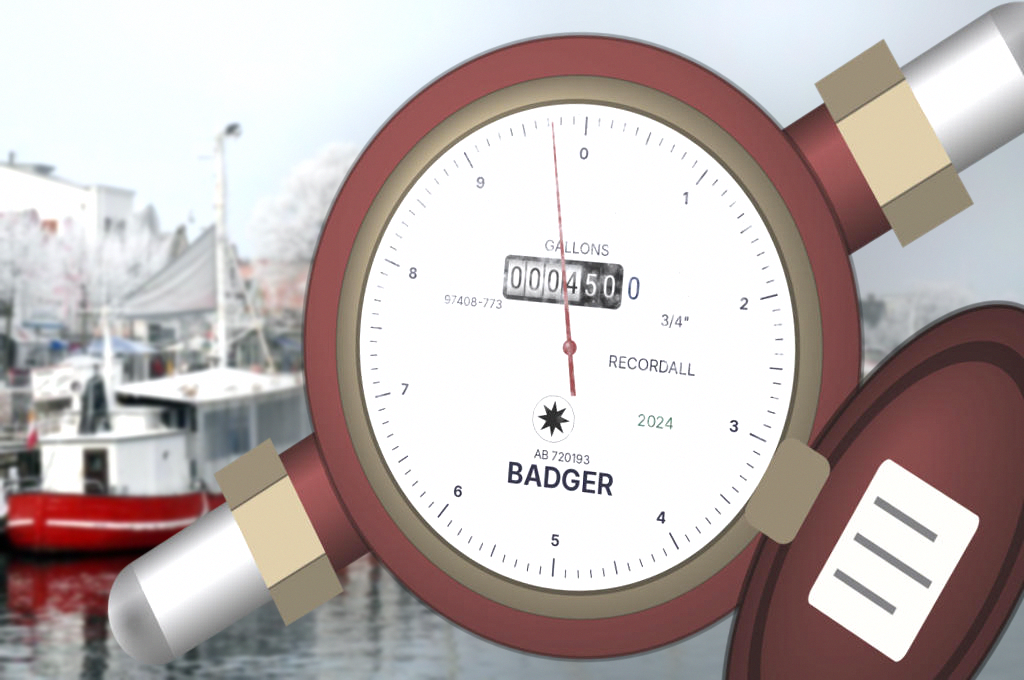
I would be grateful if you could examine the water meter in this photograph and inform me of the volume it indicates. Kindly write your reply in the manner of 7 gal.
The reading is 4499.7 gal
